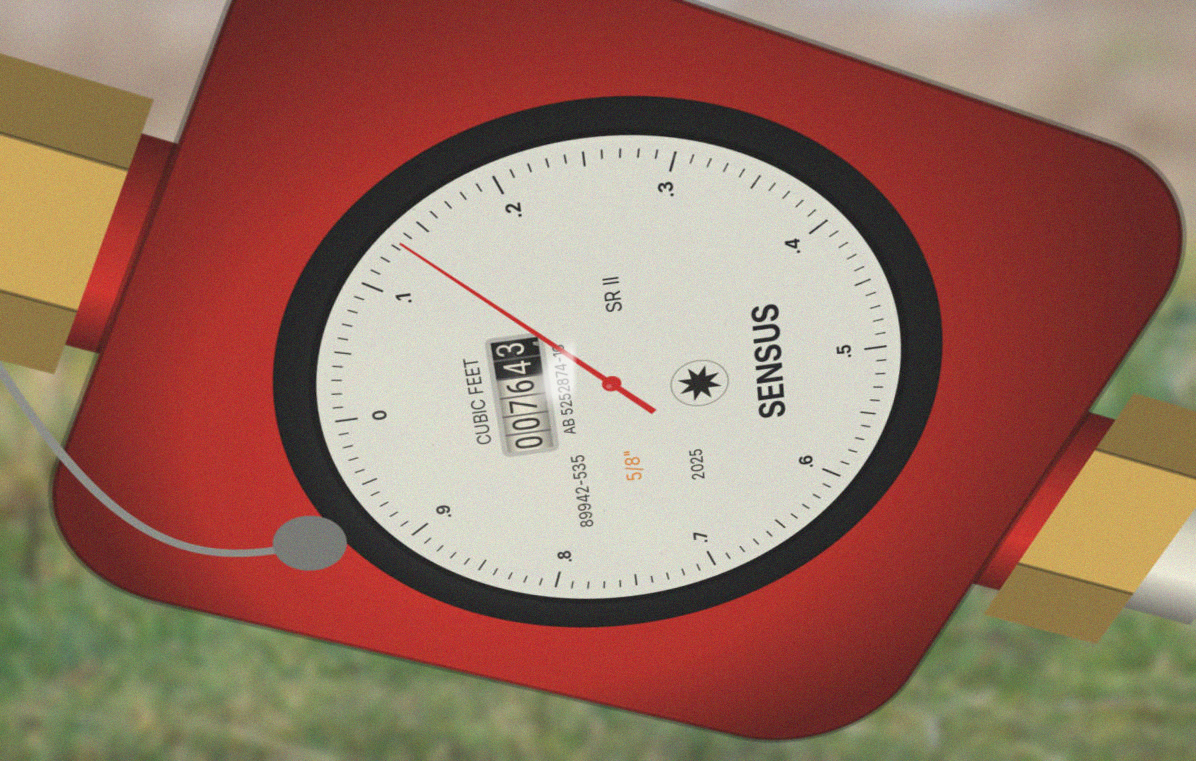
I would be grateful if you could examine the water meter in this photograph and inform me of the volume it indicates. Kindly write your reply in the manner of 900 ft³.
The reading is 7643.13 ft³
